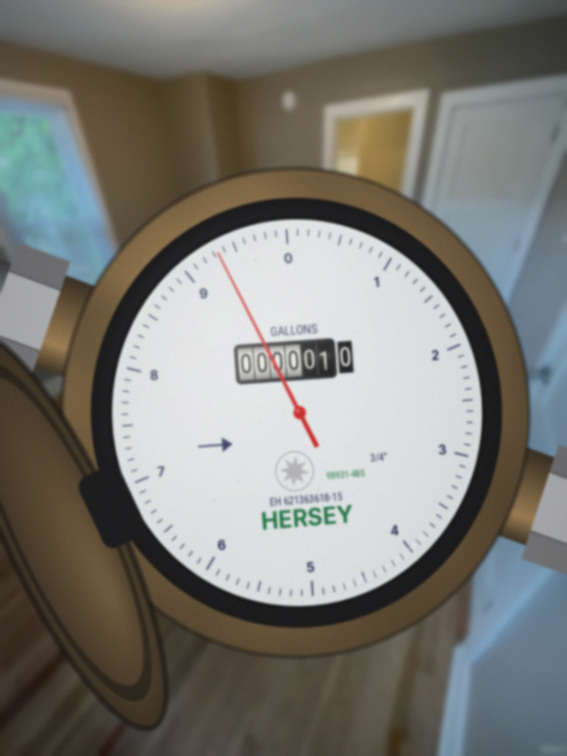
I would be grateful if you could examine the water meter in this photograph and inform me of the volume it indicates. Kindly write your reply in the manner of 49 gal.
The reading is 9.3 gal
